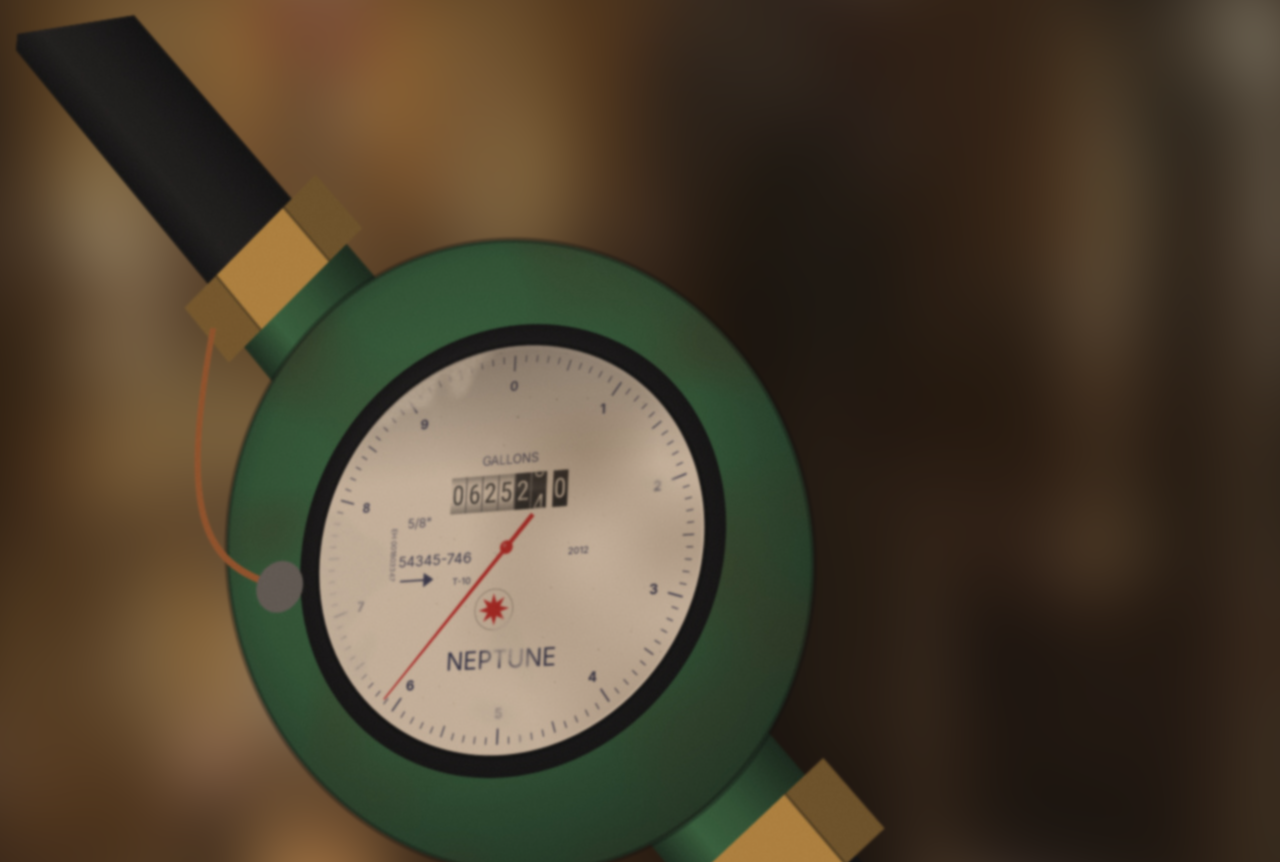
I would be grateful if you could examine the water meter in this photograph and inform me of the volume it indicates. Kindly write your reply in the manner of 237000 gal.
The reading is 625236.1 gal
